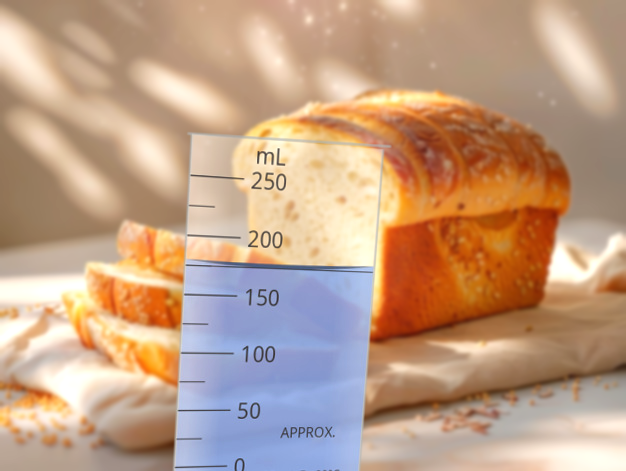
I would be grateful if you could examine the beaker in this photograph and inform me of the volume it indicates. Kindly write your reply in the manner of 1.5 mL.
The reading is 175 mL
